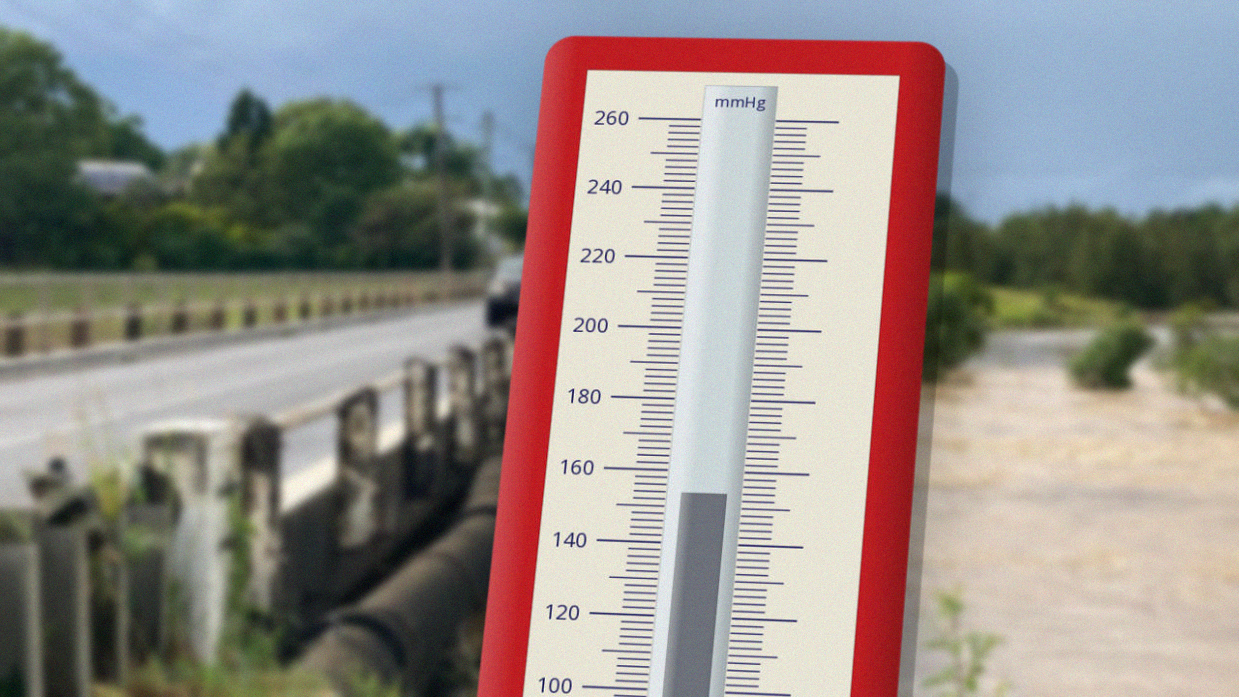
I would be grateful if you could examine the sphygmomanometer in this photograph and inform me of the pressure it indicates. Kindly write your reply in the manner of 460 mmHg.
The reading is 154 mmHg
